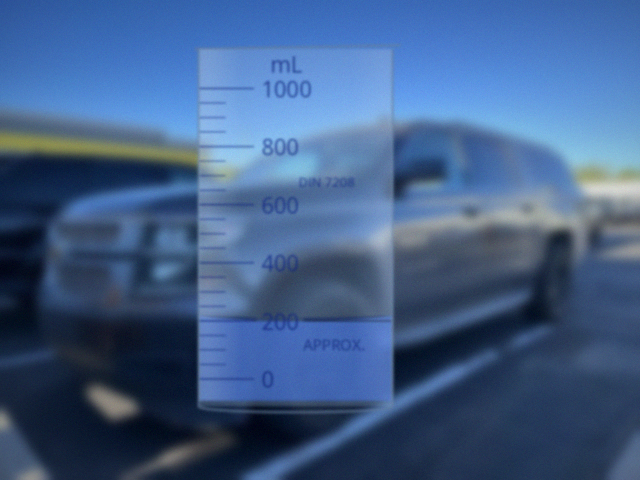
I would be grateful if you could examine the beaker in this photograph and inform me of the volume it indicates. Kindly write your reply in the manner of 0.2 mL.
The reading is 200 mL
